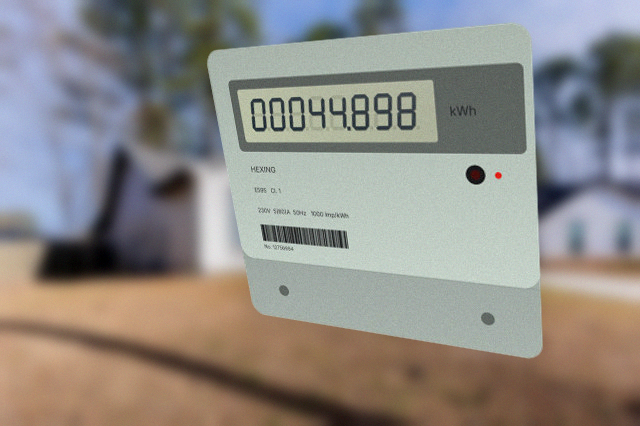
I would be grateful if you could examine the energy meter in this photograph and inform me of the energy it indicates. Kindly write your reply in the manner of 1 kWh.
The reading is 44.898 kWh
